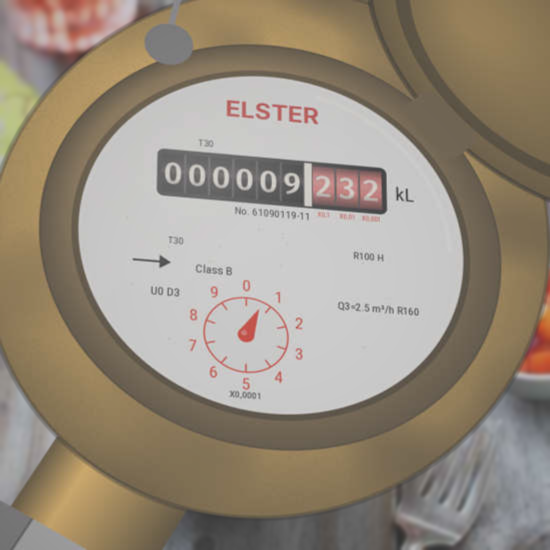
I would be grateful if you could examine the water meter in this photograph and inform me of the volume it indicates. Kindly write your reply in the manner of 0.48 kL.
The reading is 9.2320 kL
